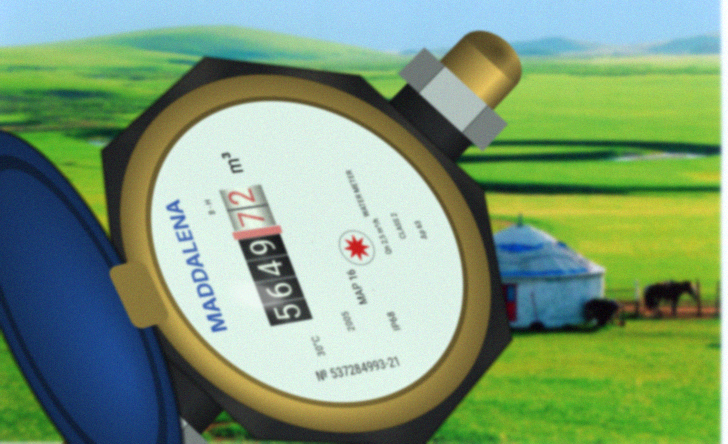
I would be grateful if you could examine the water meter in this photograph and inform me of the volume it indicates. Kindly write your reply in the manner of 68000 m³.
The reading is 5649.72 m³
